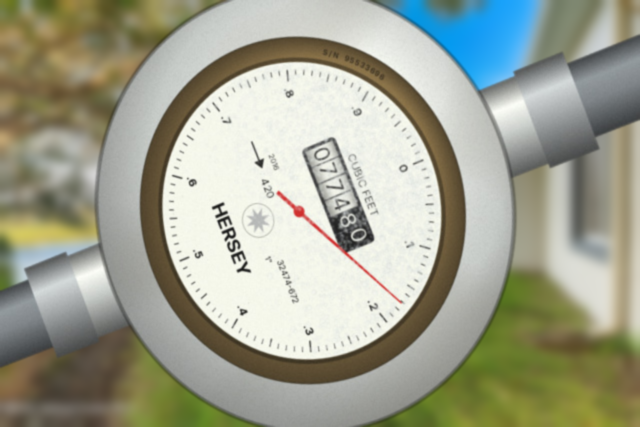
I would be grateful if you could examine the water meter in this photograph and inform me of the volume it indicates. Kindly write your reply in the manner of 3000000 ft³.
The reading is 77480.17 ft³
